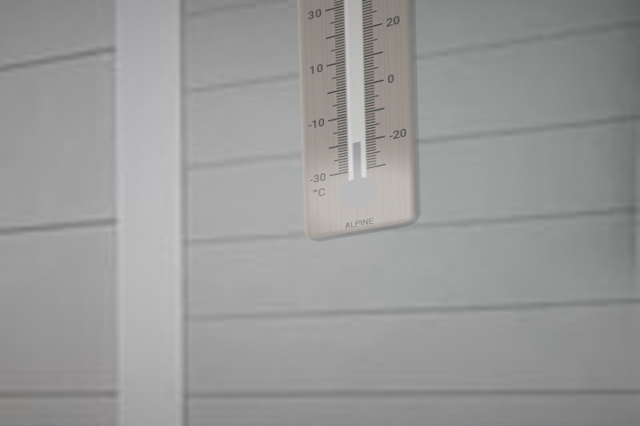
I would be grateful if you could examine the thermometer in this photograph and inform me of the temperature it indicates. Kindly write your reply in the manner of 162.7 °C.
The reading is -20 °C
